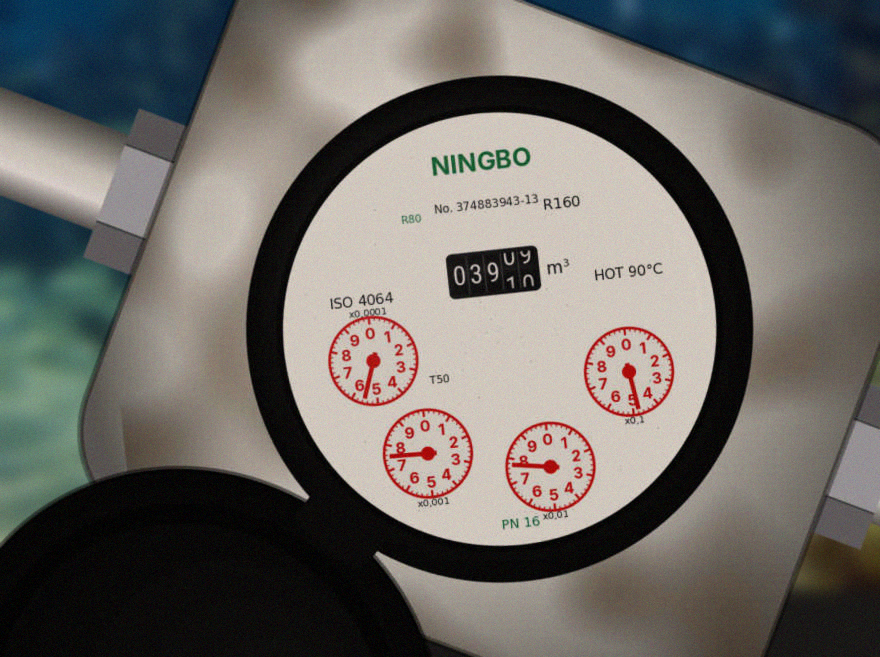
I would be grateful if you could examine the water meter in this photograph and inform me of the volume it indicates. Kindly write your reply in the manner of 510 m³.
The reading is 3909.4775 m³
